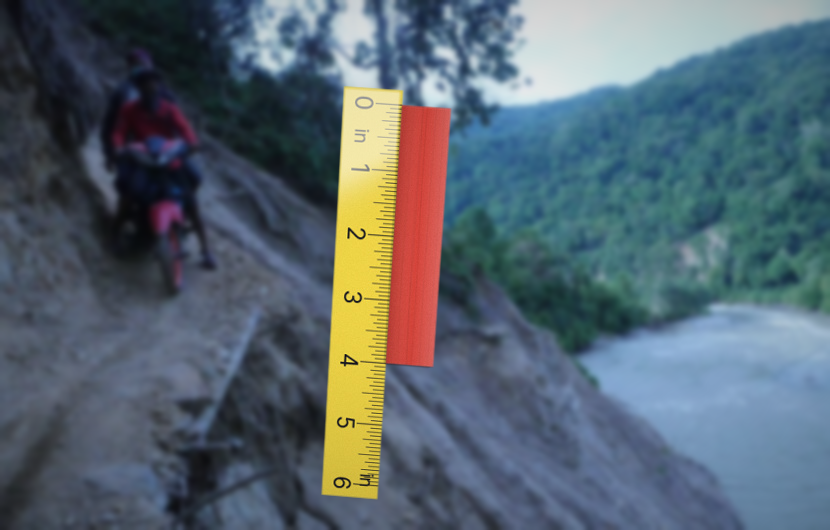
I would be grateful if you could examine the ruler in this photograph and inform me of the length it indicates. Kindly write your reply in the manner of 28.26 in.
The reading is 4 in
